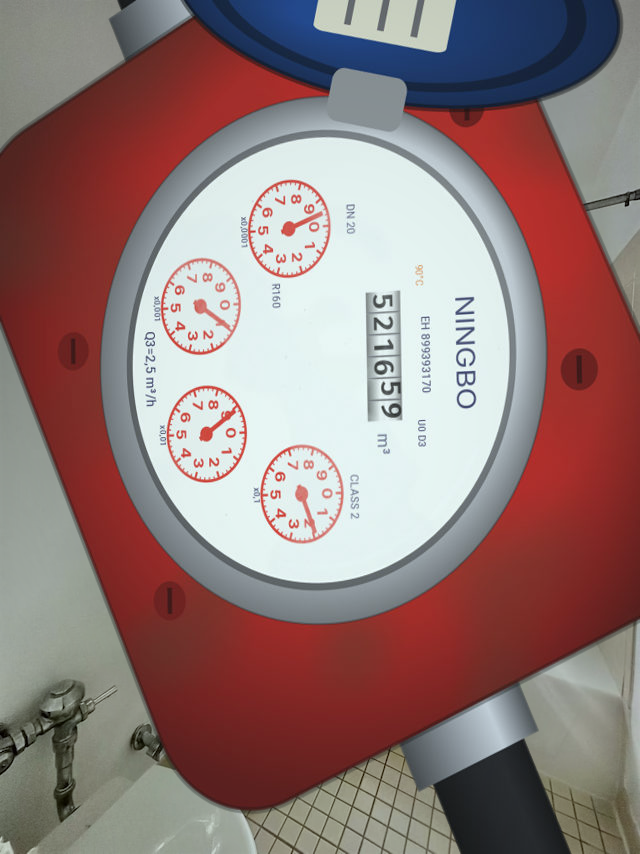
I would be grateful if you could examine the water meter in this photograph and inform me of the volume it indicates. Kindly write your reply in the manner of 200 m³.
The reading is 521659.1909 m³
